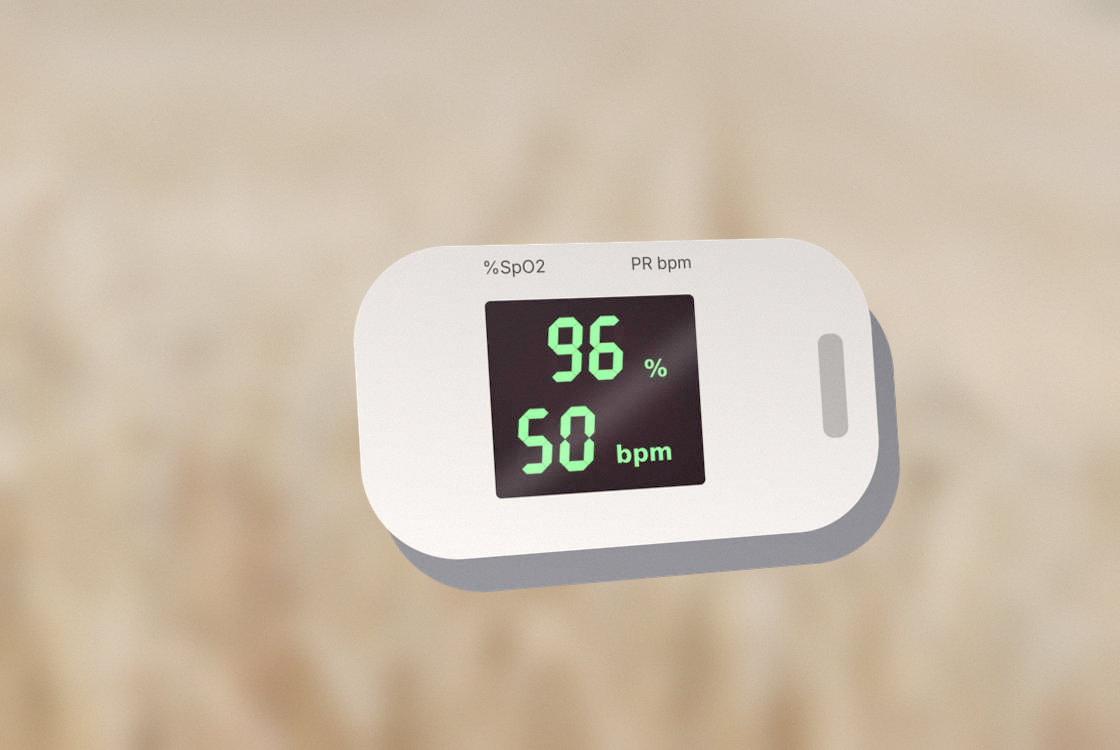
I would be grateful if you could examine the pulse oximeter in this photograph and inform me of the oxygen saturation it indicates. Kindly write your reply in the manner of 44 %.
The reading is 96 %
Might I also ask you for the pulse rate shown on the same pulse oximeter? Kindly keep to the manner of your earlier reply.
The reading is 50 bpm
